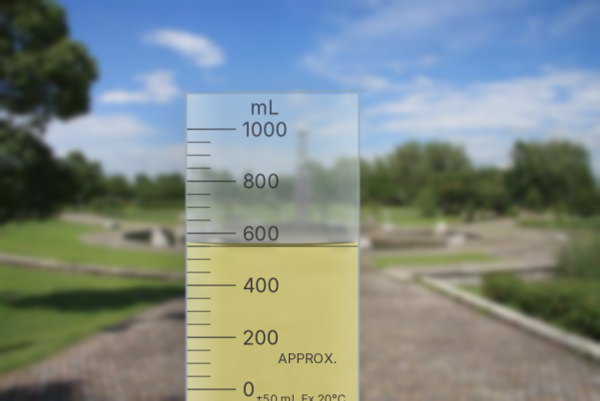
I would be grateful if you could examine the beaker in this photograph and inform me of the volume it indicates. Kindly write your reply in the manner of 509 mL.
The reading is 550 mL
